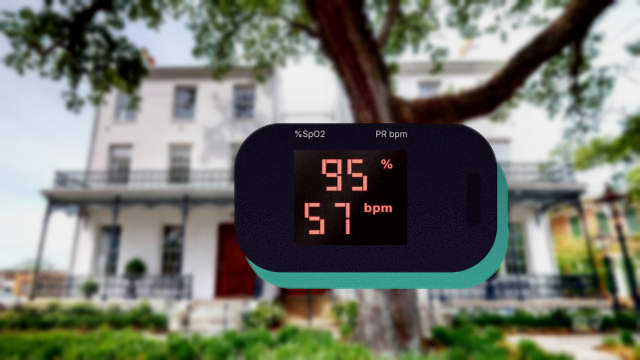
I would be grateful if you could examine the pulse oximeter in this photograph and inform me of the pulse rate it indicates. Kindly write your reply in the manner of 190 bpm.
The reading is 57 bpm
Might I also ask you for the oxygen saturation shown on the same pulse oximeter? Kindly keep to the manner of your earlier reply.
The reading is 95 %
